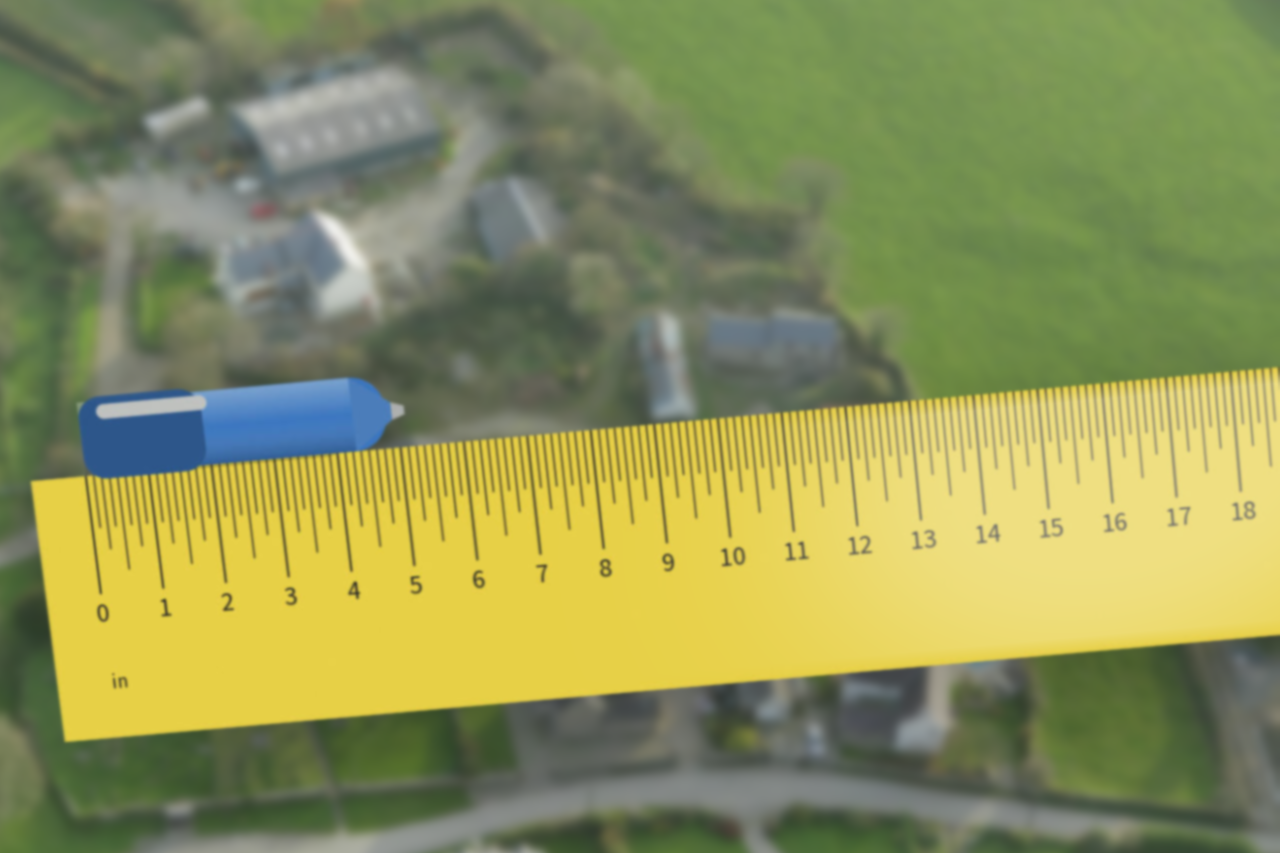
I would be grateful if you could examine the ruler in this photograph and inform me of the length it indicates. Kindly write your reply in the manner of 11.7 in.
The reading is 5.125 in
